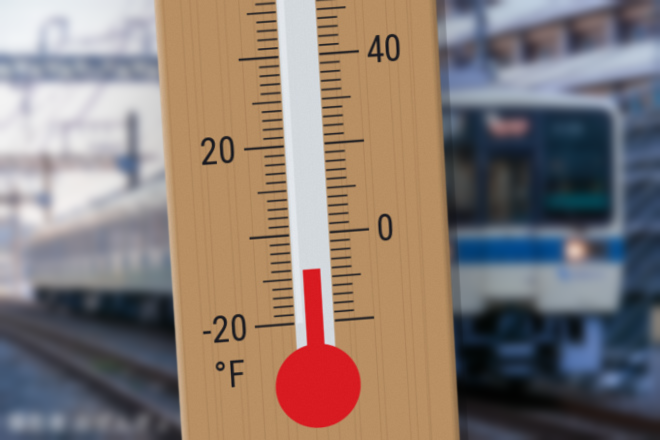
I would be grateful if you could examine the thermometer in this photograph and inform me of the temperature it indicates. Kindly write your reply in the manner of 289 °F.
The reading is -8 °F
